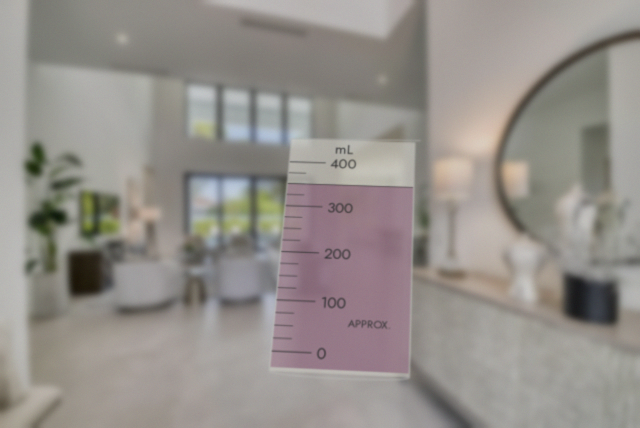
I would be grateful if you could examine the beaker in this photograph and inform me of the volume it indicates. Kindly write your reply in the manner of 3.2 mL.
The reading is 350 mL
